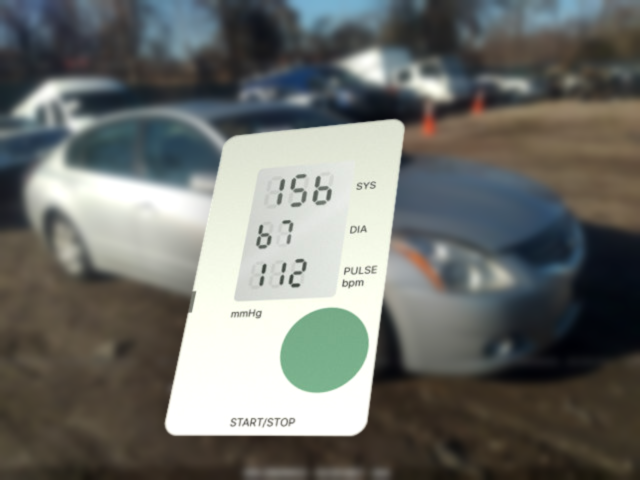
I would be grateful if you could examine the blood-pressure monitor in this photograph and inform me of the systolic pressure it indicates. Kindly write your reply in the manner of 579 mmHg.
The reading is 156 mmHg
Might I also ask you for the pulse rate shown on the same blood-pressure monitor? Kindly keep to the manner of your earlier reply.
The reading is 112 bpm
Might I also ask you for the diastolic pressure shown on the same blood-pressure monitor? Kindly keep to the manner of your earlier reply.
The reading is 67 mmHg
